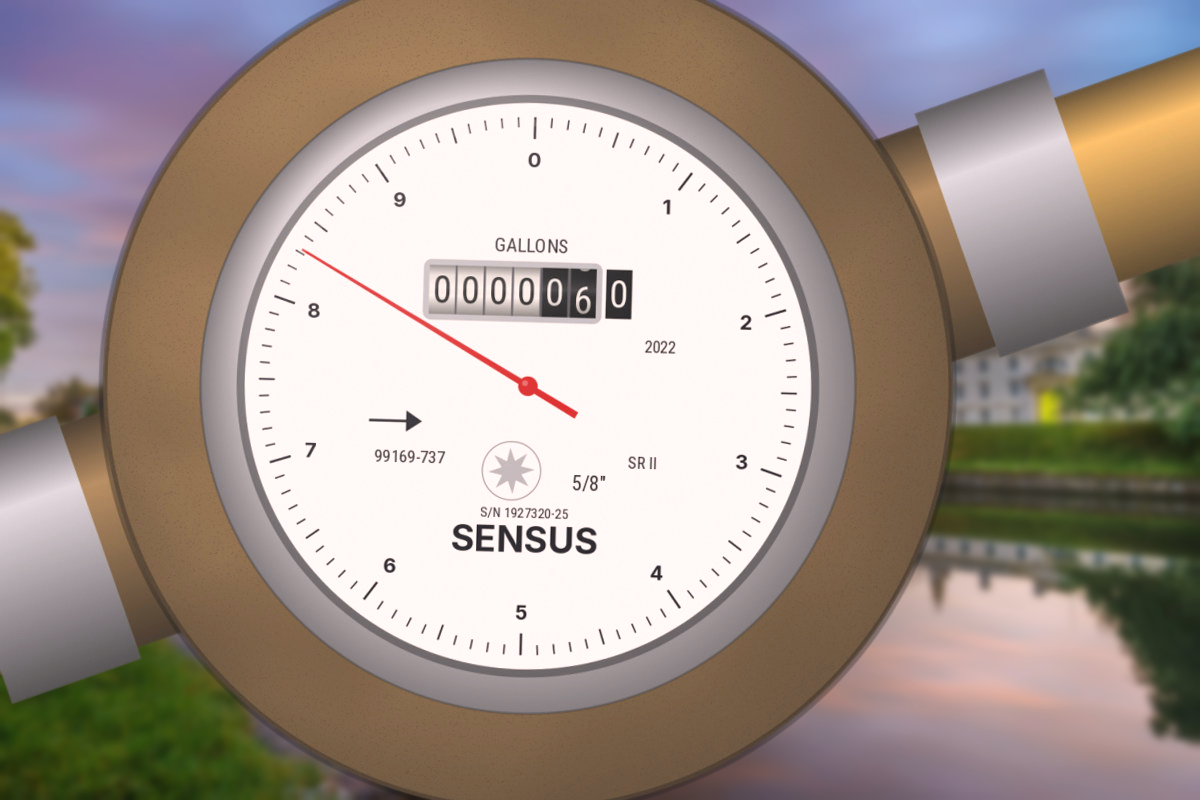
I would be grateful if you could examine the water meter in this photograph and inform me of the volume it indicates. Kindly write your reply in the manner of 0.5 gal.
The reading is 58.3 gal
